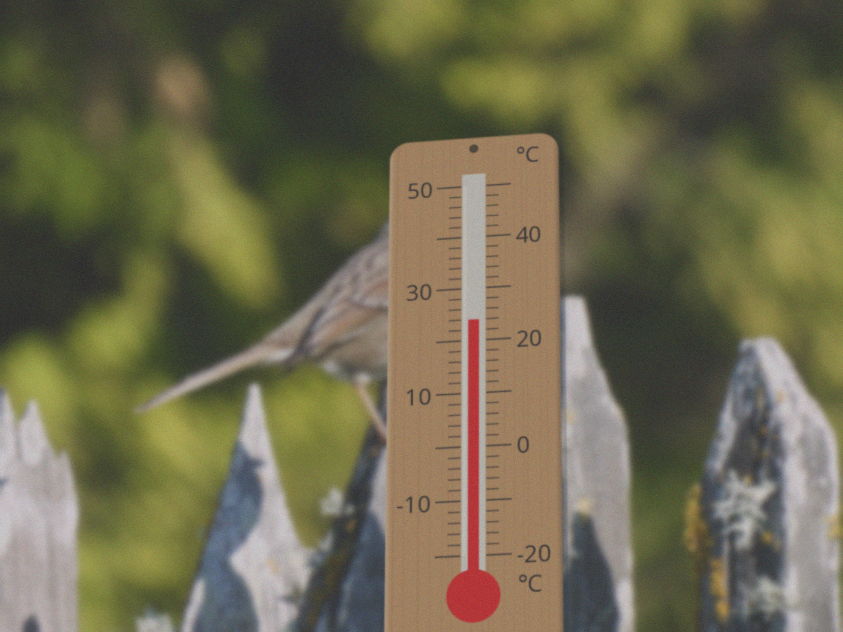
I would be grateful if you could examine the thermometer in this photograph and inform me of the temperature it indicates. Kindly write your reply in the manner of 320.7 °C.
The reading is 24 °C
